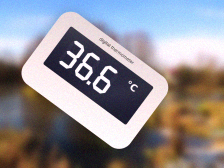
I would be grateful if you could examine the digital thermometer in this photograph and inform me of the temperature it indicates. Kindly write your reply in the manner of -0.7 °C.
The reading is 36.6 °C
